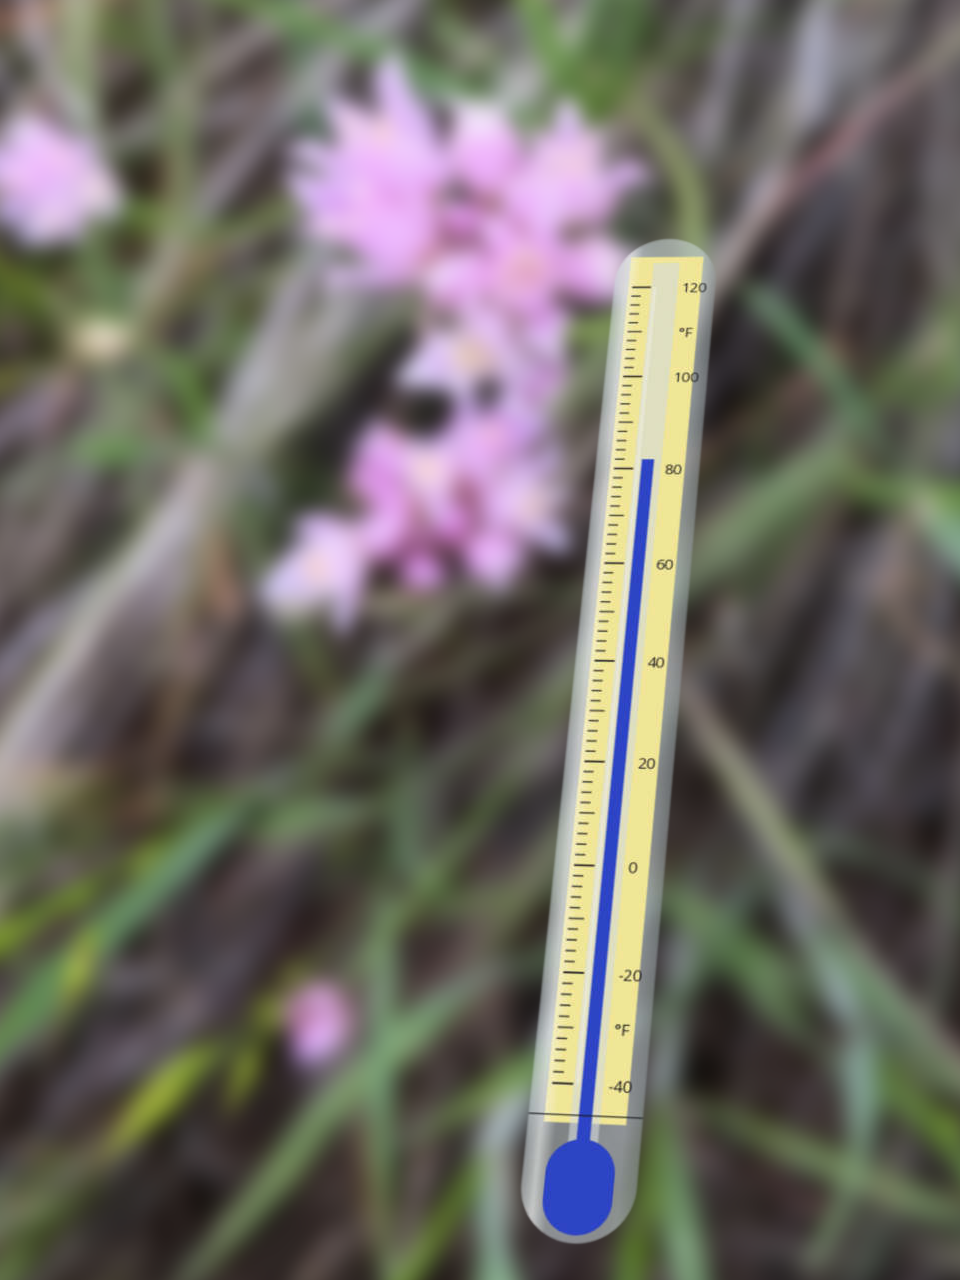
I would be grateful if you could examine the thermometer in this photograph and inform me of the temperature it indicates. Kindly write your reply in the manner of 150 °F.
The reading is 82 °F
